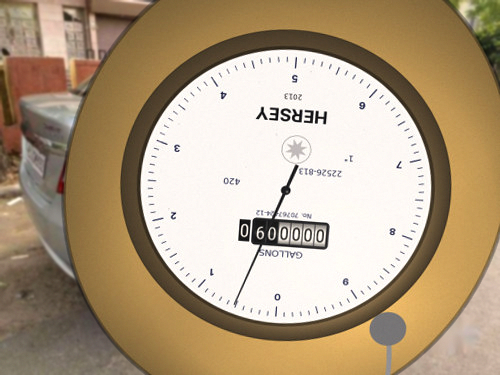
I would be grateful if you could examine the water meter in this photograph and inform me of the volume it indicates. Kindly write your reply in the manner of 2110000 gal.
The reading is 90.5 gal
